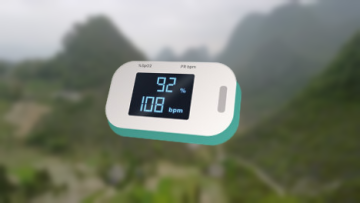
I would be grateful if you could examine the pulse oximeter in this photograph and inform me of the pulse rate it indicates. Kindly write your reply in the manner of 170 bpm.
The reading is 108 bpm
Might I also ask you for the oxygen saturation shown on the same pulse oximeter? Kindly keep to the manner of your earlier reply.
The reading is 92 %
